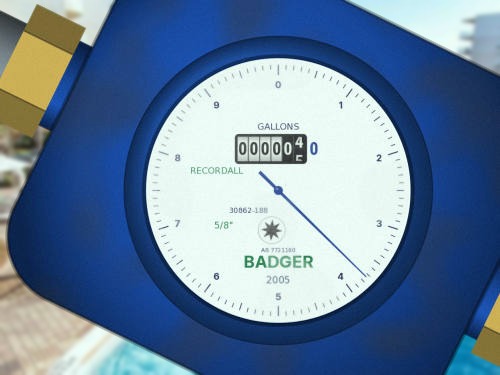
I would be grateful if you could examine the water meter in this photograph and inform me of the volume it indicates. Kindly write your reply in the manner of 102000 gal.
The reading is 43.7 gal
